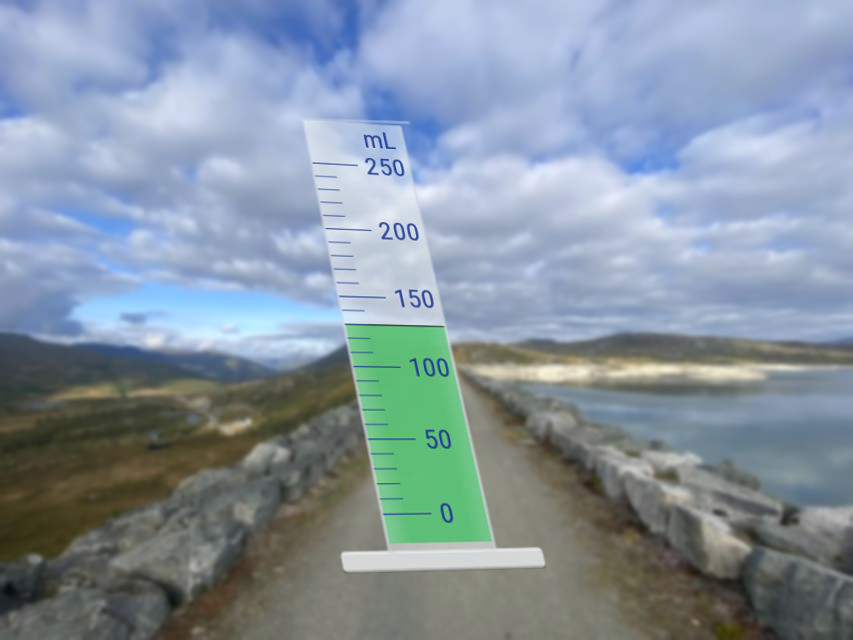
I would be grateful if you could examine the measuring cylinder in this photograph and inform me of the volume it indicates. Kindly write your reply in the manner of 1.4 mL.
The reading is 130 mL
